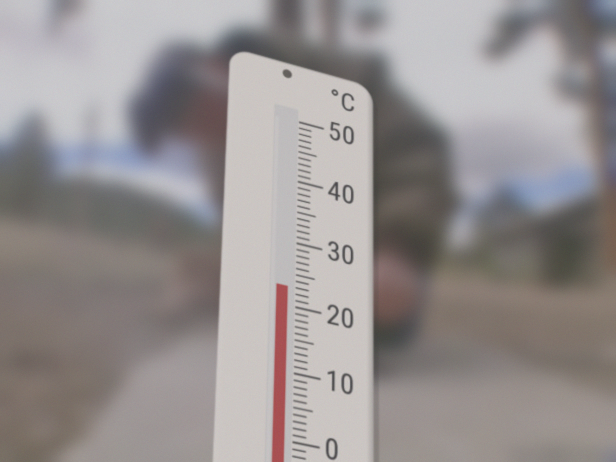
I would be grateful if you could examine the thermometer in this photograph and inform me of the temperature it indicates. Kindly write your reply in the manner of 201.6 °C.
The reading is 23 °C
